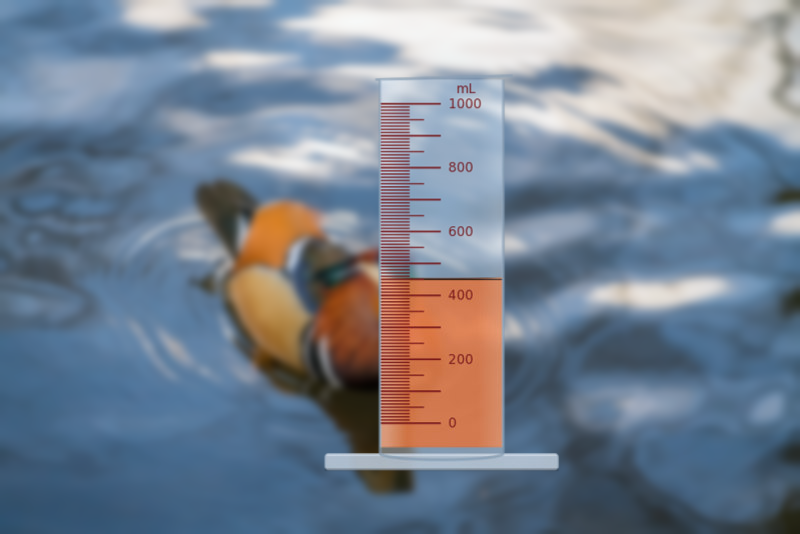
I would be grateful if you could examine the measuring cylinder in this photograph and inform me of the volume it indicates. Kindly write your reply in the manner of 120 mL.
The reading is 450 mL
